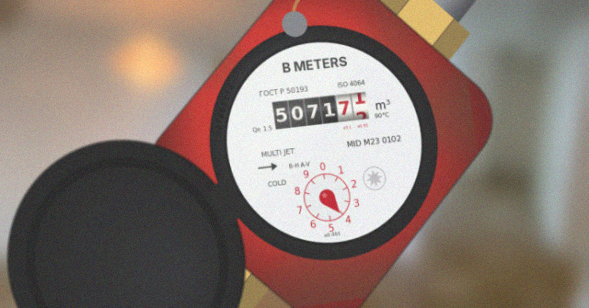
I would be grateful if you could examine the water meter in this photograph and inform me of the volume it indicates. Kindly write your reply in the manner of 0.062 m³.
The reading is 5071.714 m³
